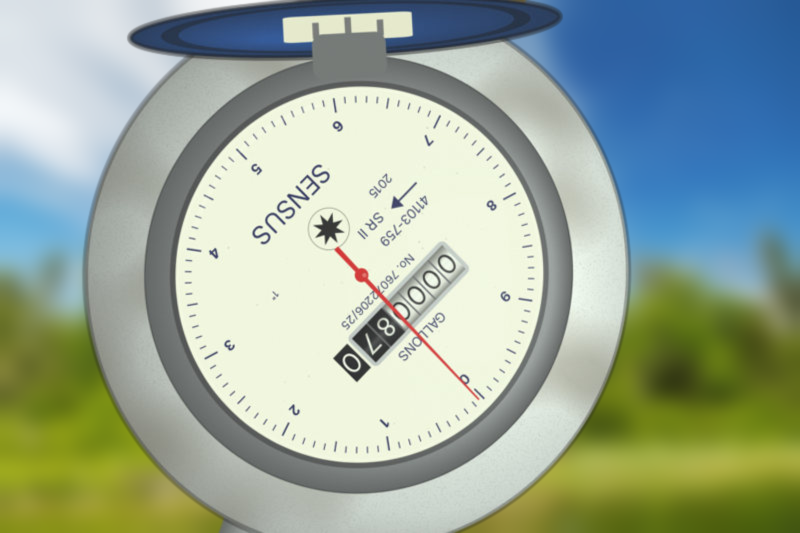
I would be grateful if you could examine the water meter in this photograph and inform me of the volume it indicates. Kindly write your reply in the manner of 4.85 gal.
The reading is 870.0 gal
